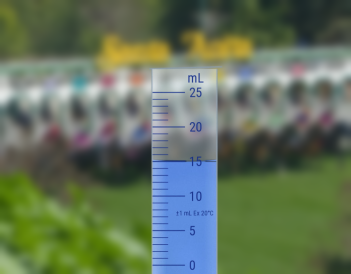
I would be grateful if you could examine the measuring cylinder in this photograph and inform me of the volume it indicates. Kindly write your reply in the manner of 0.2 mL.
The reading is 15 mL
